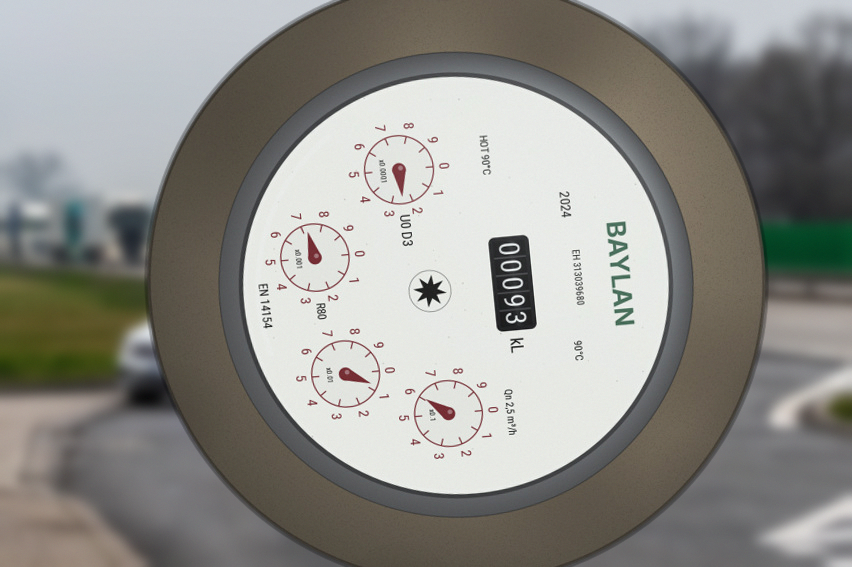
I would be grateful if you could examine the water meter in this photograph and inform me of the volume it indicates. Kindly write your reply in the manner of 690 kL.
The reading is 93.6072 kL
